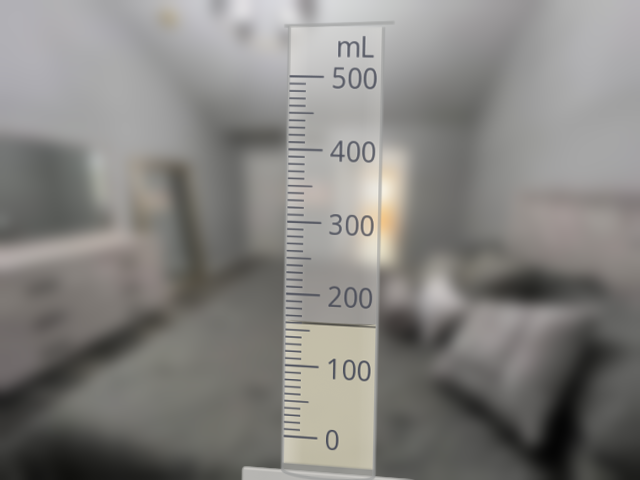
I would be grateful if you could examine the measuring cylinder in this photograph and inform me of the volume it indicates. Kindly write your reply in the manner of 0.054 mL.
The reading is 160 mL
